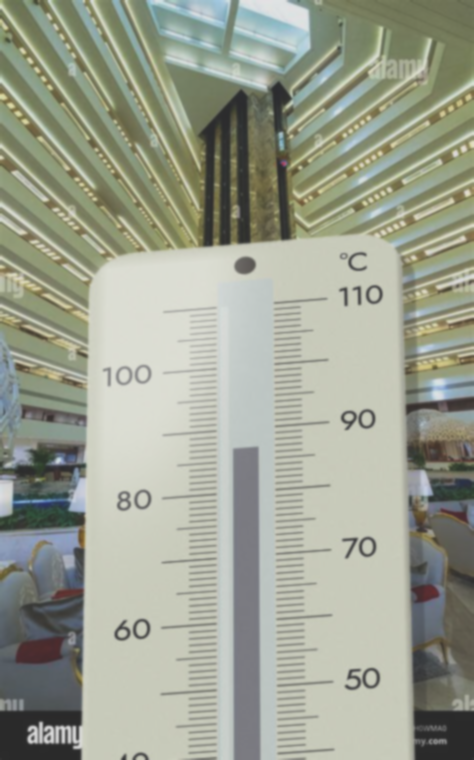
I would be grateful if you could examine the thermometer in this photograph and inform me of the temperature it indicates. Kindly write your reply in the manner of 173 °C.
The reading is 87 °C
